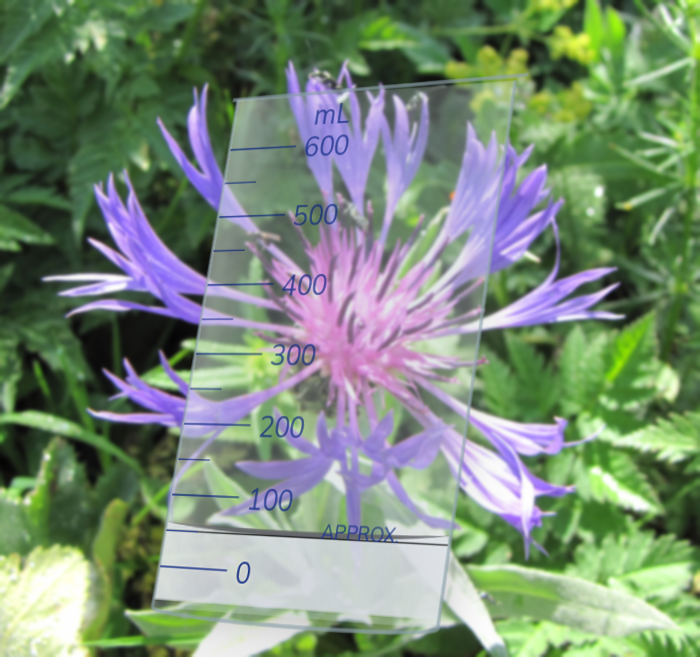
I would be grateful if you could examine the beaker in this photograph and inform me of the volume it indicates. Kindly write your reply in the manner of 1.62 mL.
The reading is 50 mL
